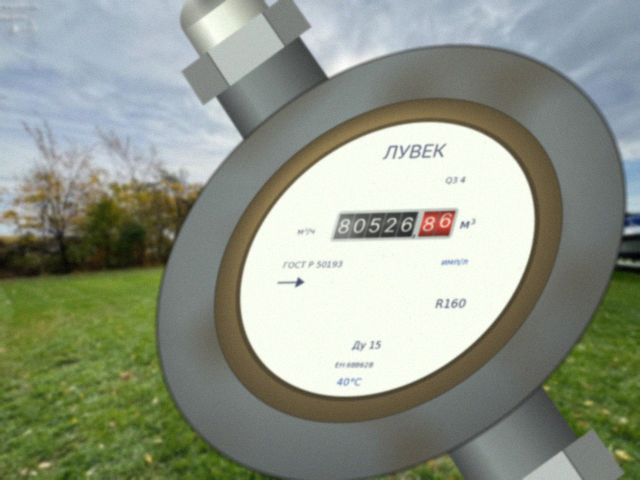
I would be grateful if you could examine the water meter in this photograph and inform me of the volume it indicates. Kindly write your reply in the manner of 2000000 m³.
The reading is 80526.86 m³
